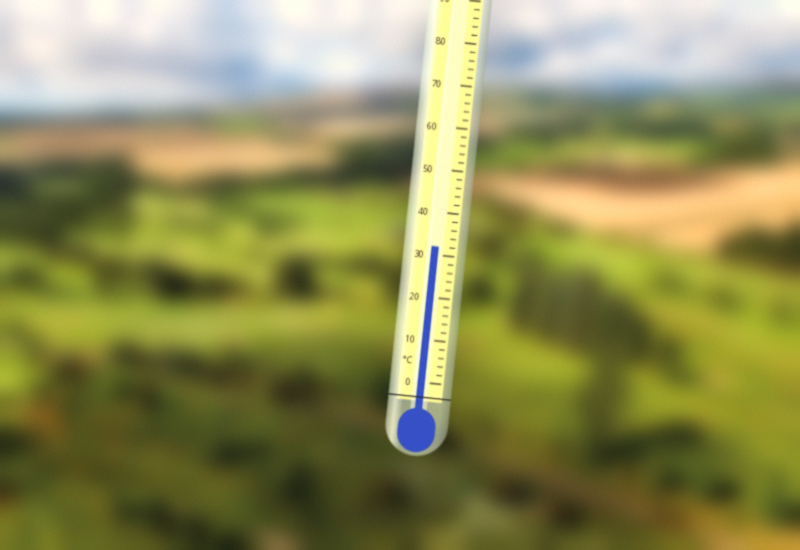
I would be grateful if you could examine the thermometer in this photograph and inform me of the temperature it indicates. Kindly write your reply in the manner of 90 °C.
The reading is 32 °C
